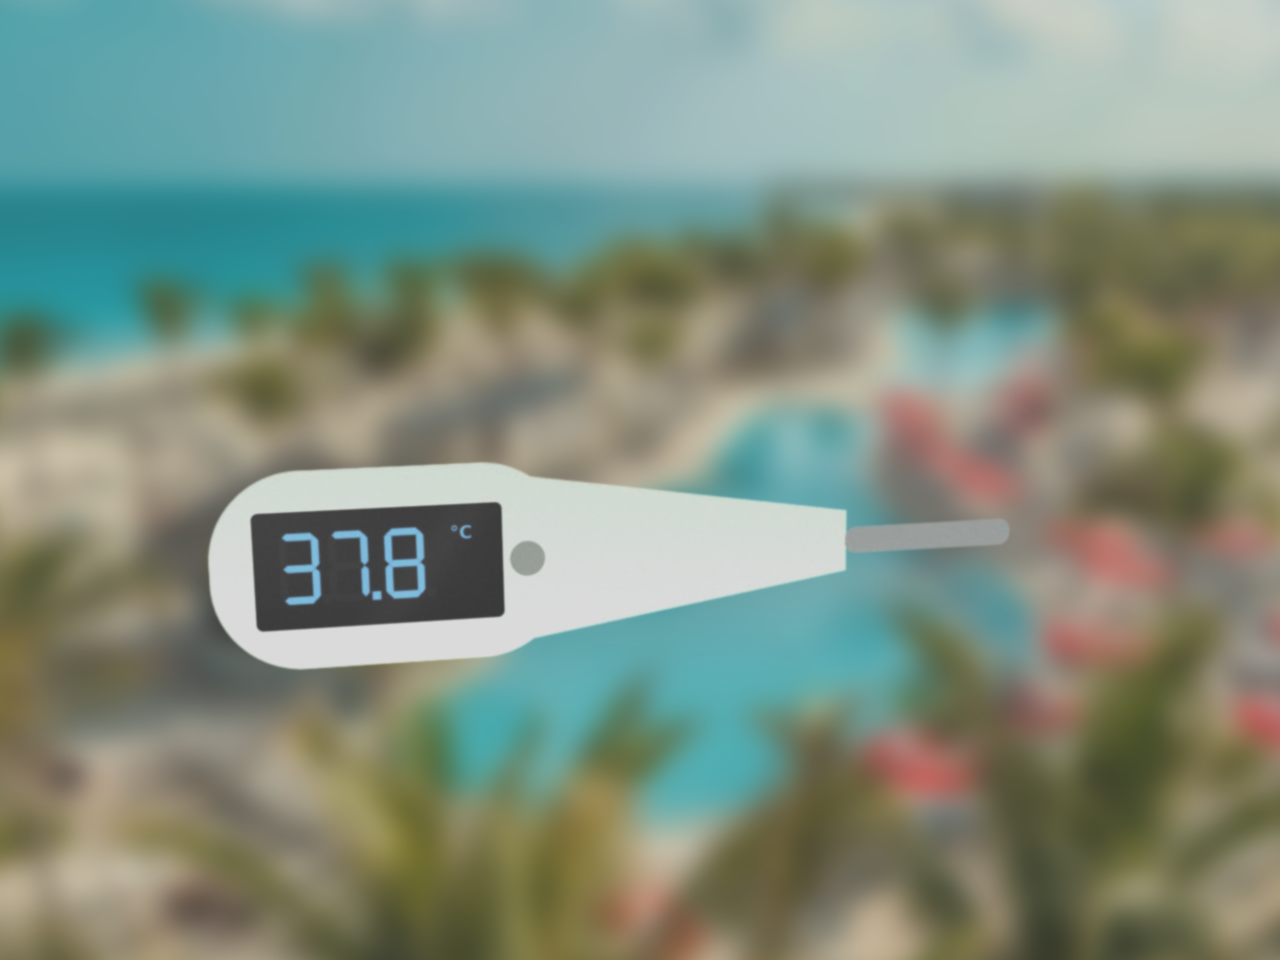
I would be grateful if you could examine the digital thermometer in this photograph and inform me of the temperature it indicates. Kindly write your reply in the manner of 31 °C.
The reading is 37.8 °C
